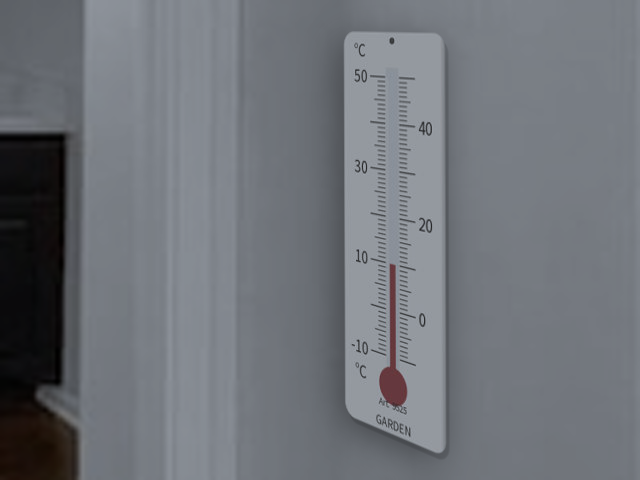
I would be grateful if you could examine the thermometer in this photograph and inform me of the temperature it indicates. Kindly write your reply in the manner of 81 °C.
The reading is 10 °C
